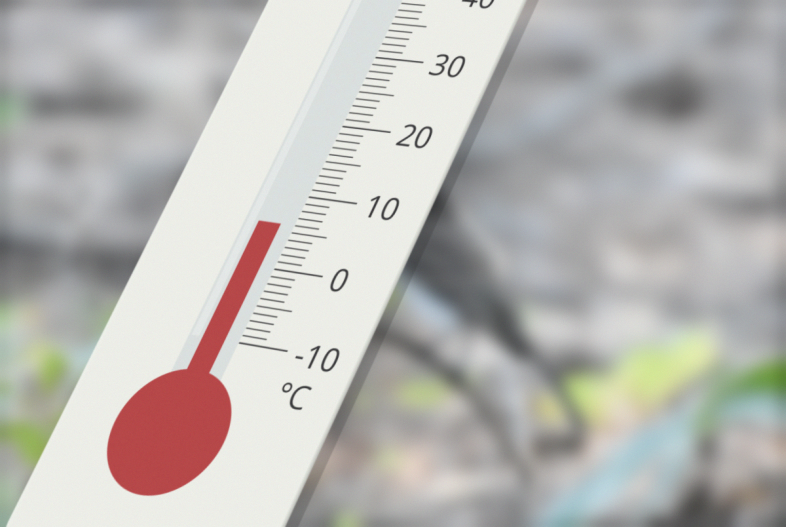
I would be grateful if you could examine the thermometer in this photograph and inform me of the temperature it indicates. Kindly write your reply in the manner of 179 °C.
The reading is 6 °C
